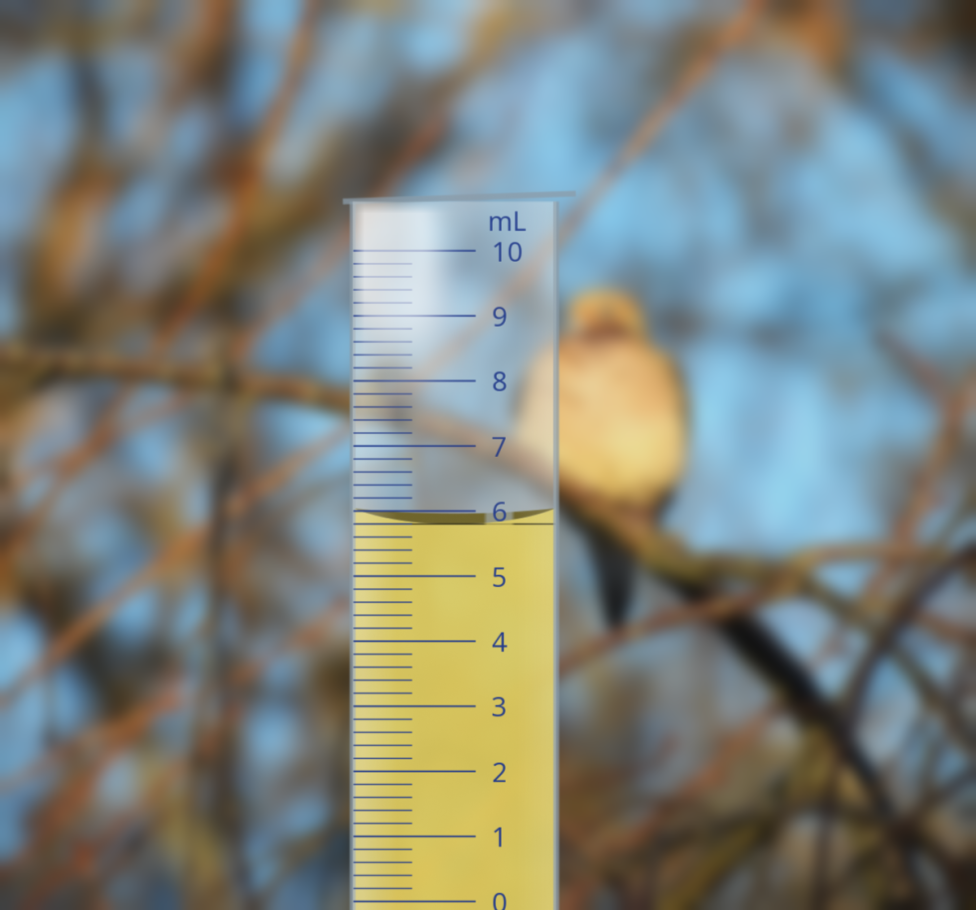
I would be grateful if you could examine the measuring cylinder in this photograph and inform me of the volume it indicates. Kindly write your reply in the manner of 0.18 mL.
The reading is 5.8 mL
